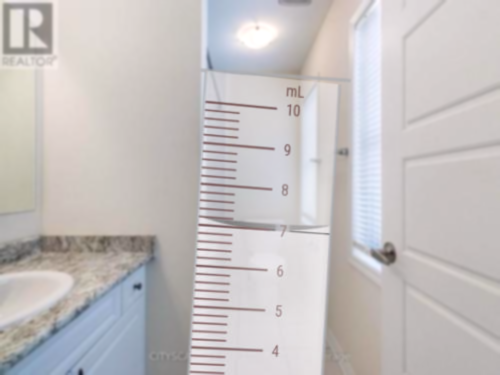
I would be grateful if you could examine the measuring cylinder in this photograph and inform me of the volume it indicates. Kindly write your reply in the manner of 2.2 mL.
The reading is 7 mL
